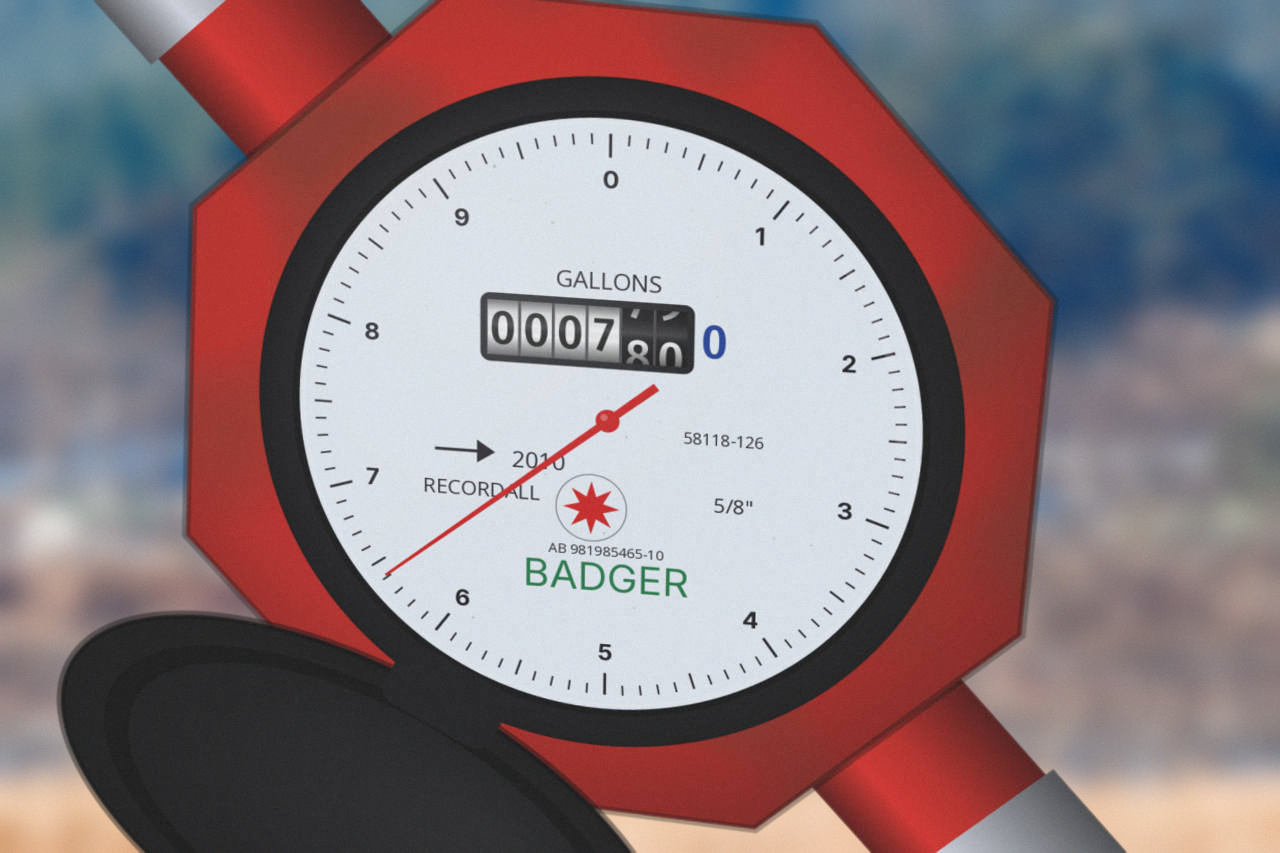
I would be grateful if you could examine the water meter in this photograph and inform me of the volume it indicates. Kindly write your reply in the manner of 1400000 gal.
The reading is 7796.4 gal
